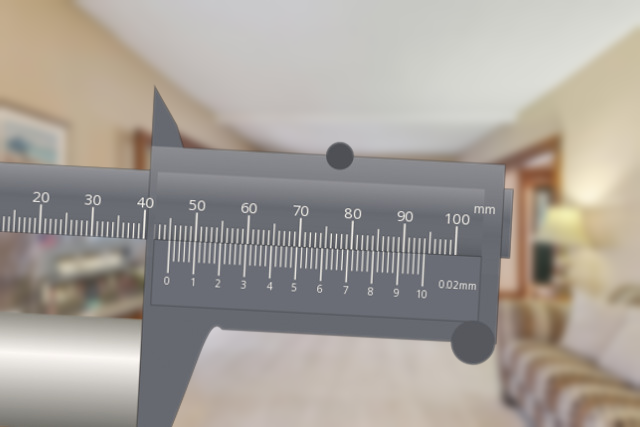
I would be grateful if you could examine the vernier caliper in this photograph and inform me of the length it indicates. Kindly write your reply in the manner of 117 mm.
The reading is 45.0 mm
